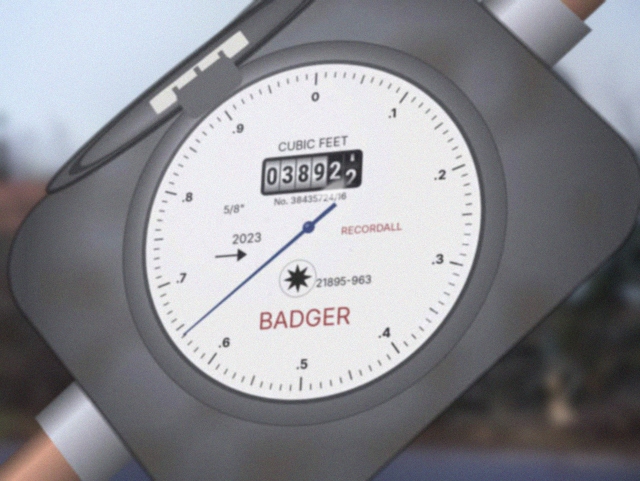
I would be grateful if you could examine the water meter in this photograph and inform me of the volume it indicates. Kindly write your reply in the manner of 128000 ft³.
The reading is 38921.64 ft³
